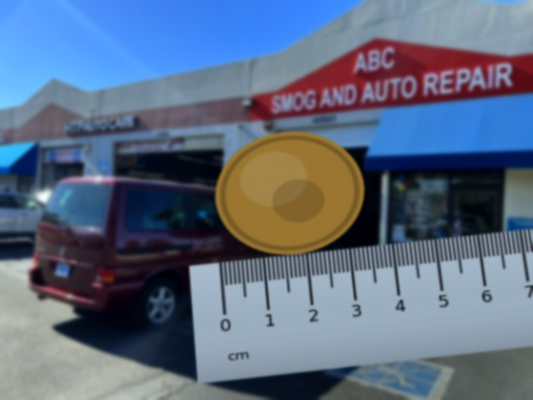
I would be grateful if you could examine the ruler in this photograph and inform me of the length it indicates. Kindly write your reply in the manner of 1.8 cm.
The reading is 3.5 cm
